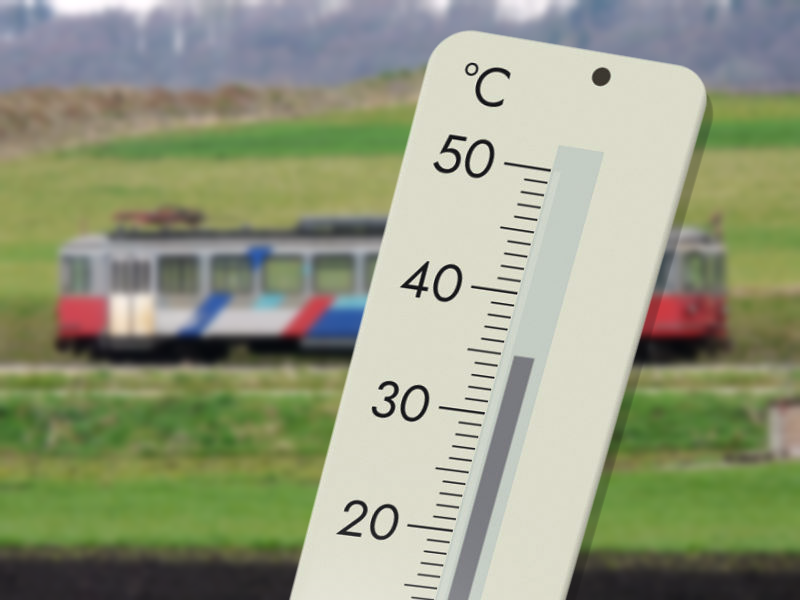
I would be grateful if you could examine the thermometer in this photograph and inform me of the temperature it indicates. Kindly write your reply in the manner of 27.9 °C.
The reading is 35 °C
